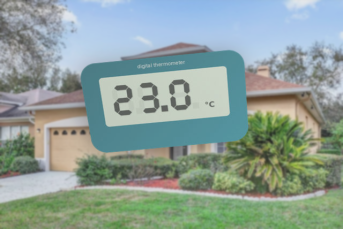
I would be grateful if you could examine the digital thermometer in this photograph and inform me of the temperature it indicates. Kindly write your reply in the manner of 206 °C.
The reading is 23.0 °C
